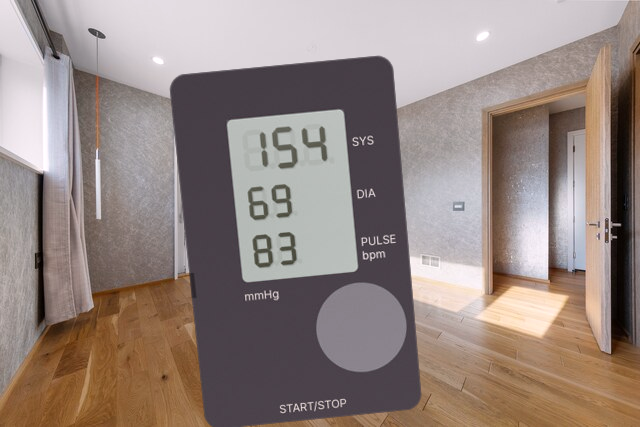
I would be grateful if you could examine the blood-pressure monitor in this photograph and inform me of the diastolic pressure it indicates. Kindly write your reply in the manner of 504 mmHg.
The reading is 69 mmHg
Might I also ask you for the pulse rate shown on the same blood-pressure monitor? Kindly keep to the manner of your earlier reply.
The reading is 83 bpm
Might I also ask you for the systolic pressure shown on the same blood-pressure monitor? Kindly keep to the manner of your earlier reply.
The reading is 154 mmHg
